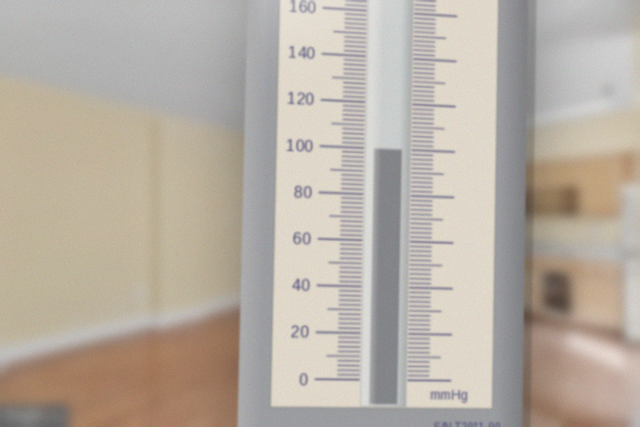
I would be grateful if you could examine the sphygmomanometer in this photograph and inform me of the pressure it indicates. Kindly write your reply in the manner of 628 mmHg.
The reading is 100 mmHg
